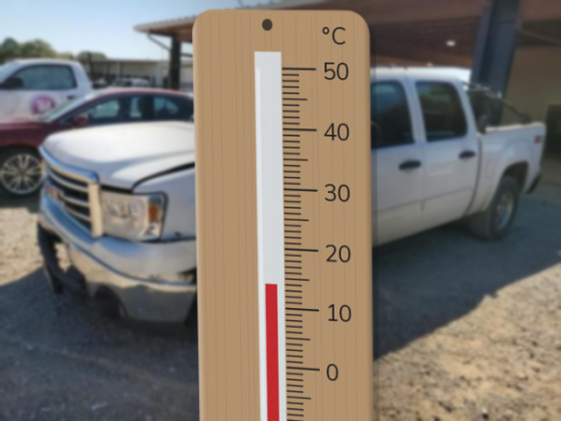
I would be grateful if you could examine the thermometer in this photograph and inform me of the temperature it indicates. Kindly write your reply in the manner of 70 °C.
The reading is 14 °C
